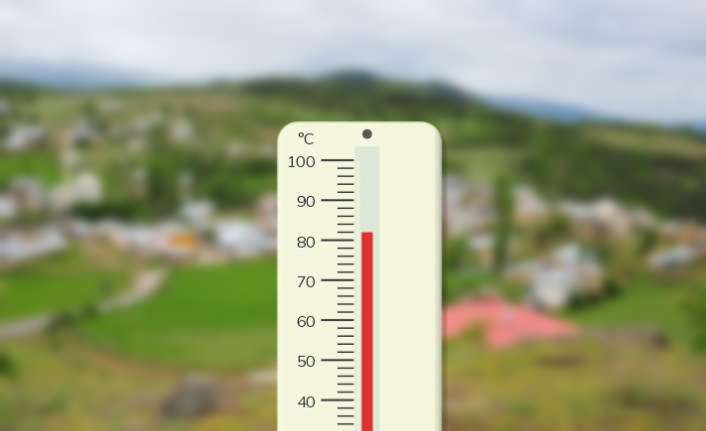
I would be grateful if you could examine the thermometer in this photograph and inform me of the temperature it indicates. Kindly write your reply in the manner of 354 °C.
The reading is 82 °C
